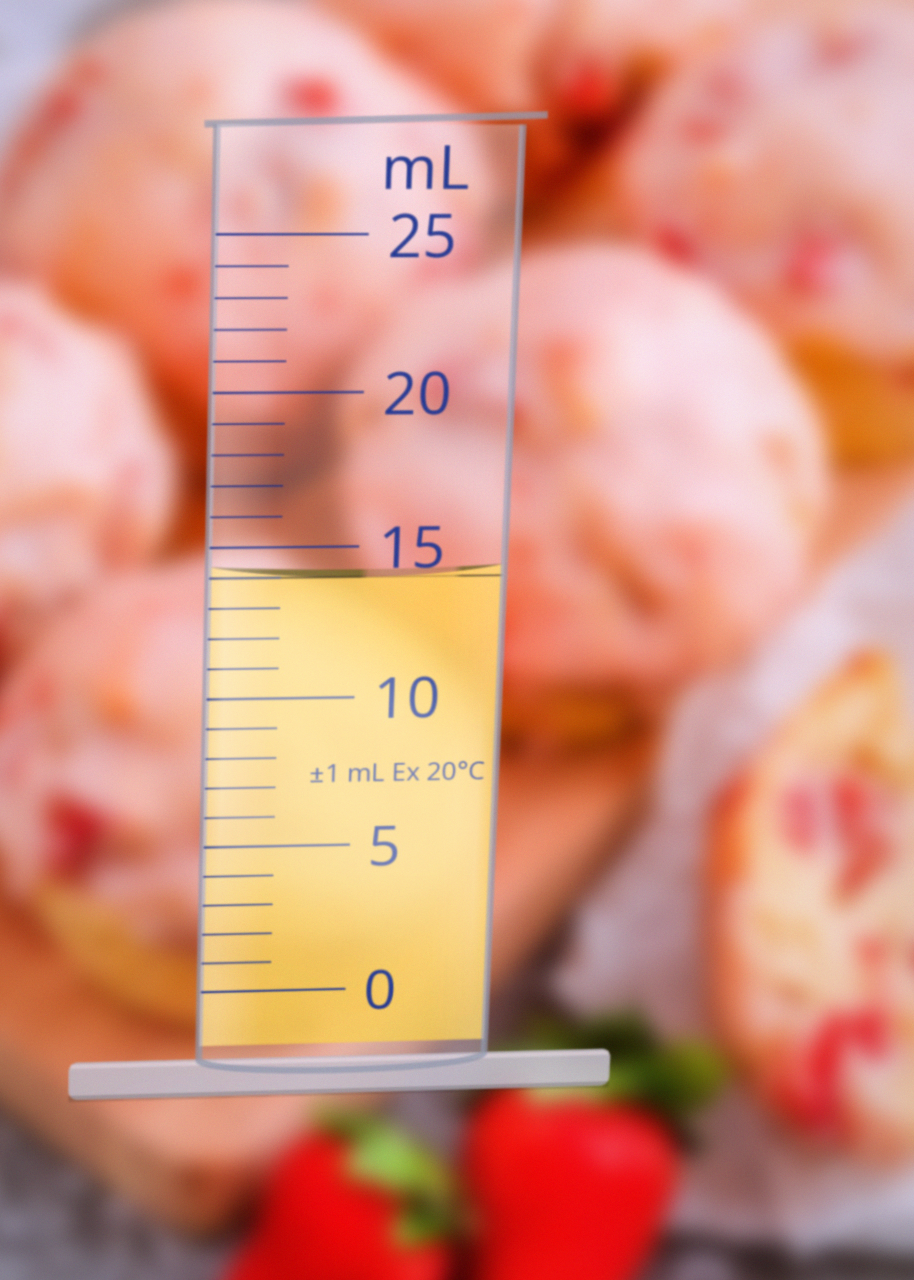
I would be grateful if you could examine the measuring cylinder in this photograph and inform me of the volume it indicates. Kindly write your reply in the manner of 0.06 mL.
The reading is 14 mL
